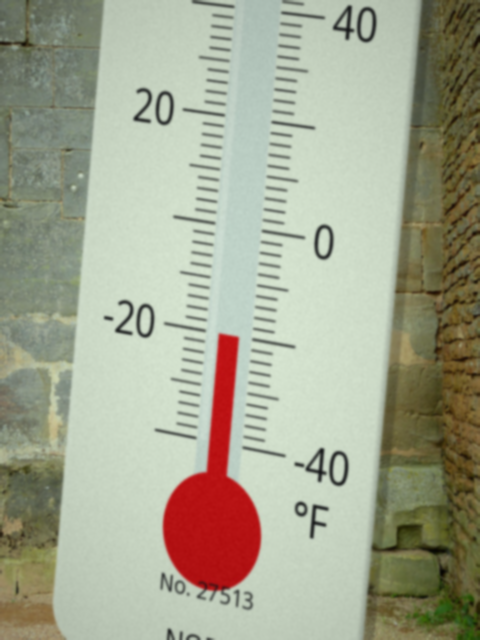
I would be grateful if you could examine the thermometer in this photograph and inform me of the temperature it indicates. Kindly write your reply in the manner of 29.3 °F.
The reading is -20 °F
